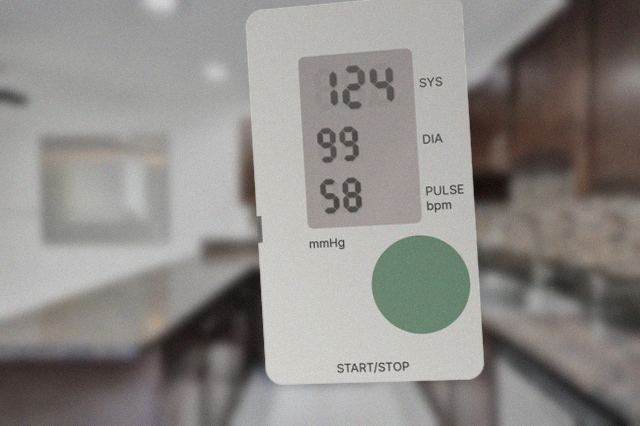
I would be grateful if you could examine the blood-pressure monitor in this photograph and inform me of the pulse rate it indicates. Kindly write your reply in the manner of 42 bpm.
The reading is 58 bpm
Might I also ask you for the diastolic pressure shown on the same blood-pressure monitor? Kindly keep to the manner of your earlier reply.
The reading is 99 mmHg
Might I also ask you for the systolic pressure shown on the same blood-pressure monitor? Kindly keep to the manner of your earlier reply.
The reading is 124 mmHg
